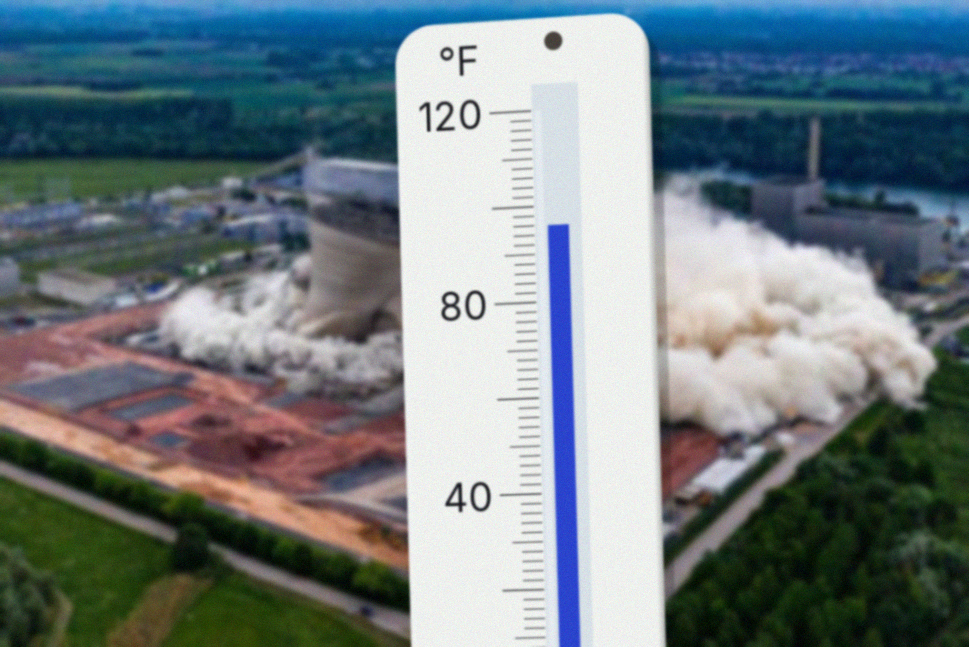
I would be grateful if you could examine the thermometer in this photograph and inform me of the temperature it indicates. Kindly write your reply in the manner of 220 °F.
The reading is 96 °F
